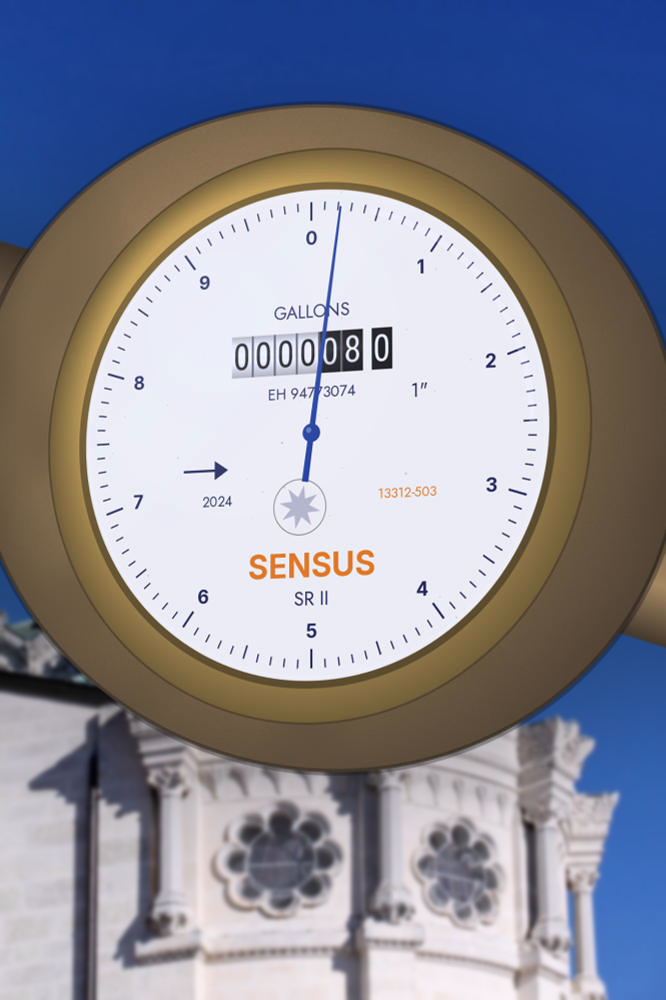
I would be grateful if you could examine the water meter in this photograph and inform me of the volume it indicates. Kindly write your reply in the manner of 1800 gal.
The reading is 80.2 gal
